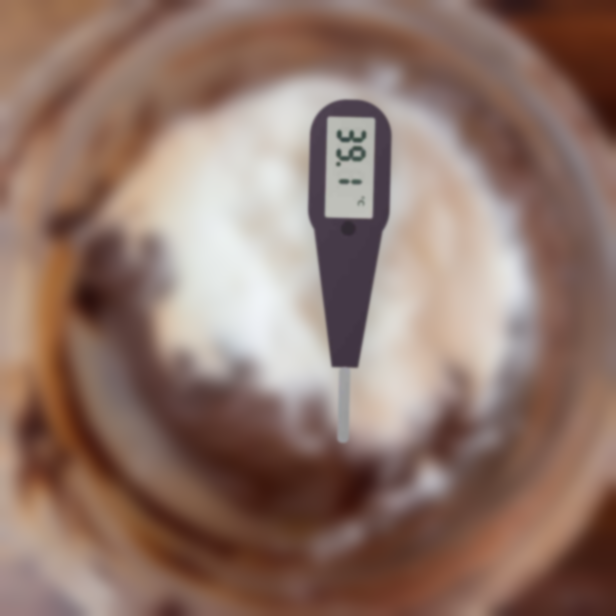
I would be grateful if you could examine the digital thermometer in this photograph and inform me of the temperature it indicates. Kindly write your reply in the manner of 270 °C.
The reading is 39.1 °C
